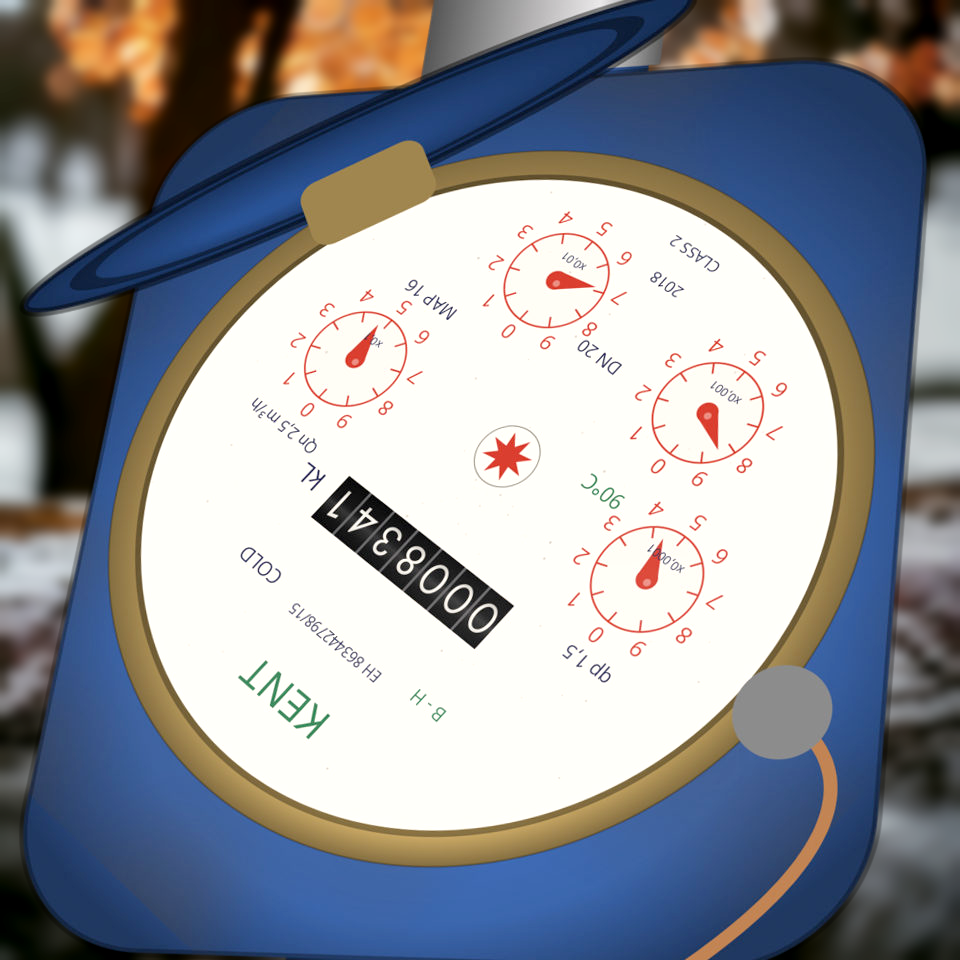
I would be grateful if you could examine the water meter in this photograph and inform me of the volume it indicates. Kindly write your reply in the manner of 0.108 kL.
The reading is 8341.4684 kL
